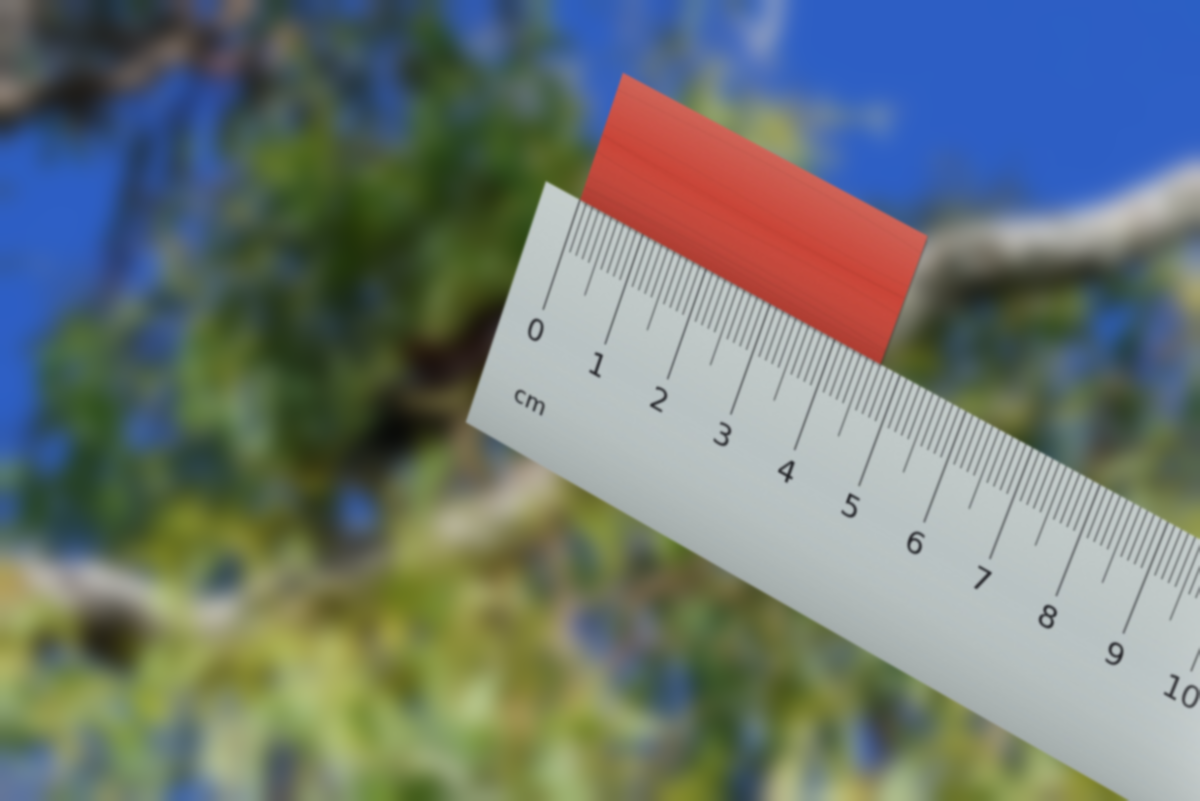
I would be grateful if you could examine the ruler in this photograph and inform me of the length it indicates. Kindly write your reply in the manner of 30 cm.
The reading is 4.7 cm
